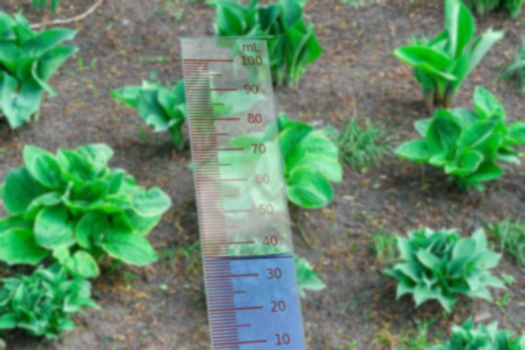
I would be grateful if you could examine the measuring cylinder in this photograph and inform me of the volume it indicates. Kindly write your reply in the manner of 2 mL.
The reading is 35 mL
